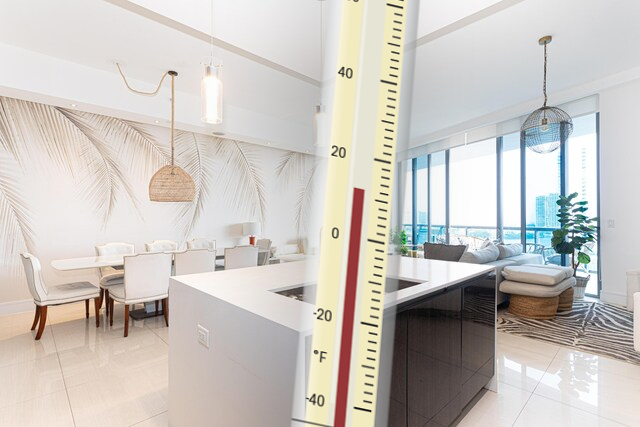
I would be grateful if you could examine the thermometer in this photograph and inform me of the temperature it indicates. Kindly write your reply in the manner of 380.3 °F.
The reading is 12 °F
